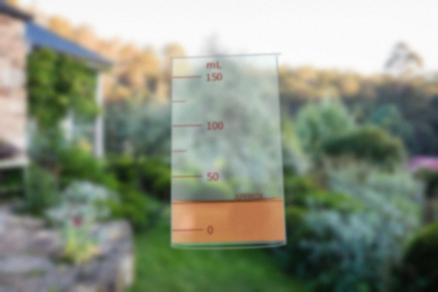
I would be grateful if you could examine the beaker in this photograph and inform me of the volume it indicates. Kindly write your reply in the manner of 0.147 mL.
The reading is 25 mL
